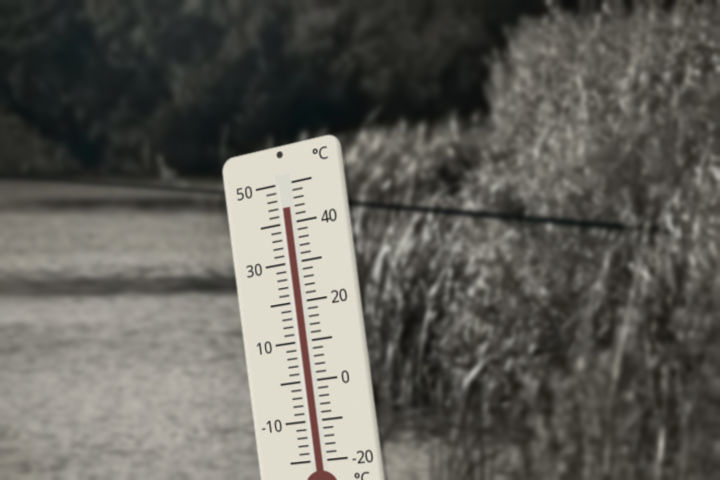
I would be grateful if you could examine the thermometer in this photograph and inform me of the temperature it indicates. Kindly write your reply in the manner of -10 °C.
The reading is 44 °C
